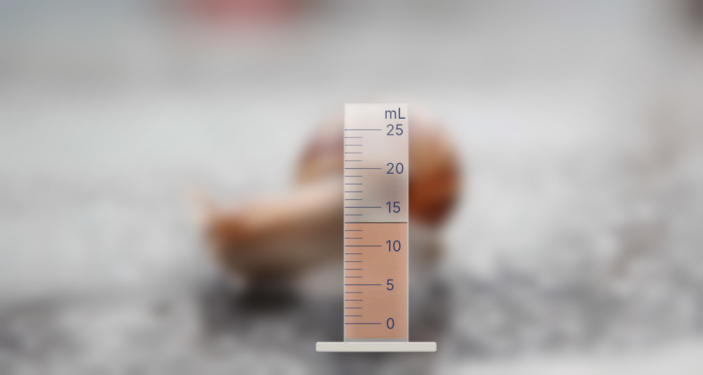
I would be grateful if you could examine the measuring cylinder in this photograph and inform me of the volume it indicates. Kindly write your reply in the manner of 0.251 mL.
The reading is 13 mL
